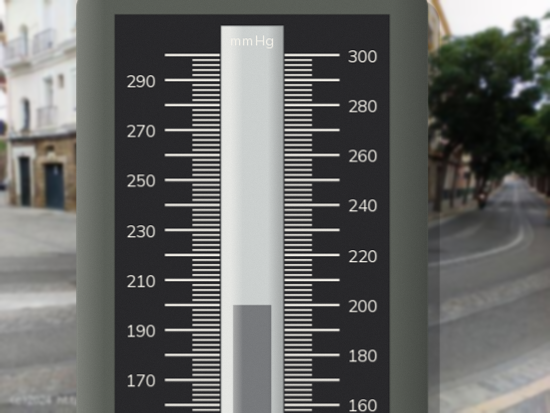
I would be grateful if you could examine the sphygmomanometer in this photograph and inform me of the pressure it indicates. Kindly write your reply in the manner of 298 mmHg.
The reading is 200 mmHg
